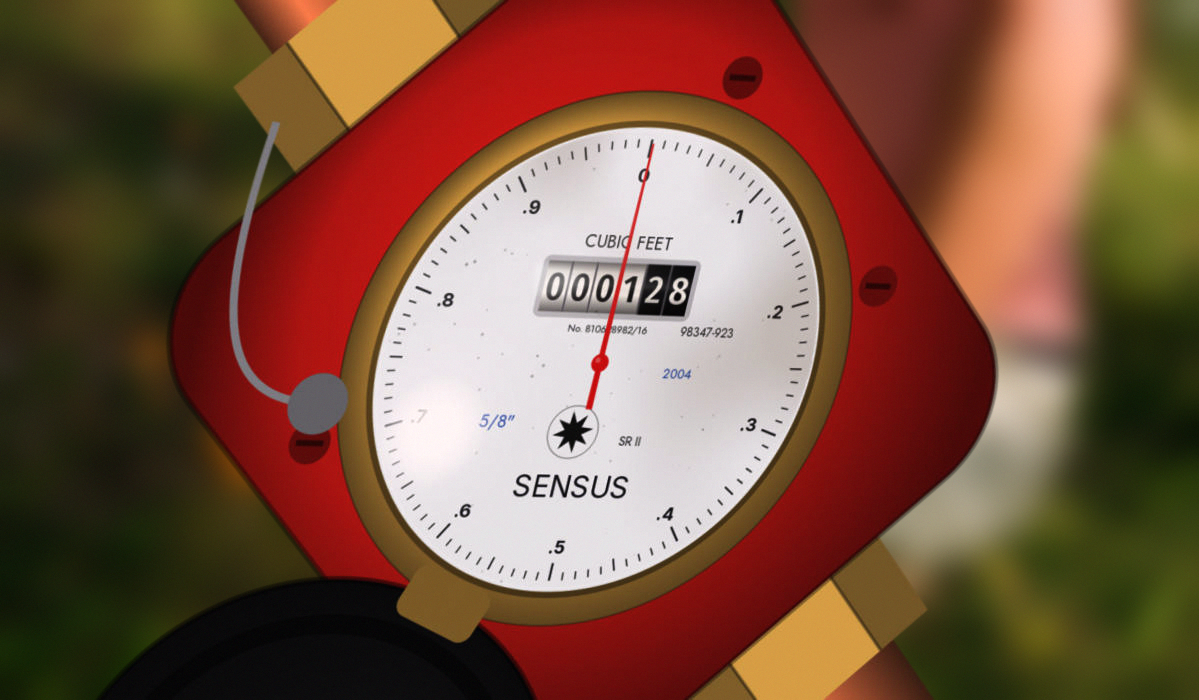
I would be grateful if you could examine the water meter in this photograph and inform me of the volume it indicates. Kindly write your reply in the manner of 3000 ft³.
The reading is 128.00 ft³
